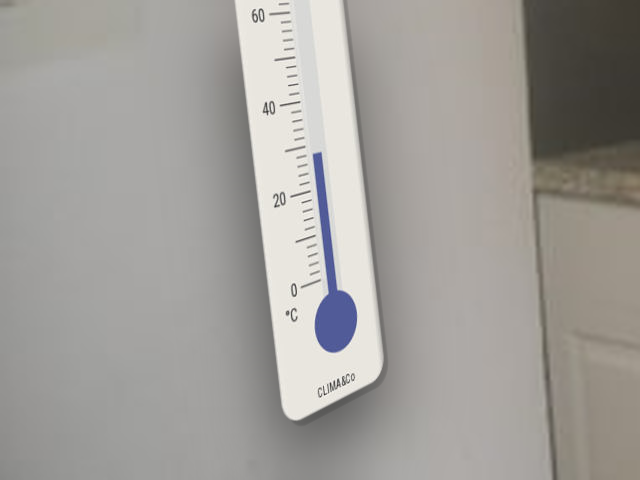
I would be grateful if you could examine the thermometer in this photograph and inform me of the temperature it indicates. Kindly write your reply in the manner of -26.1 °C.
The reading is 28 °C
